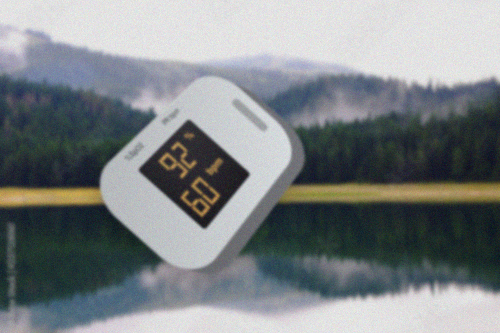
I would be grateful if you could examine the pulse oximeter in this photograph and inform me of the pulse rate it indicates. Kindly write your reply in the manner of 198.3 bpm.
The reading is 60 bpm
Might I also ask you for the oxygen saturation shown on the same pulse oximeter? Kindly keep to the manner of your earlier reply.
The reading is 92 %
